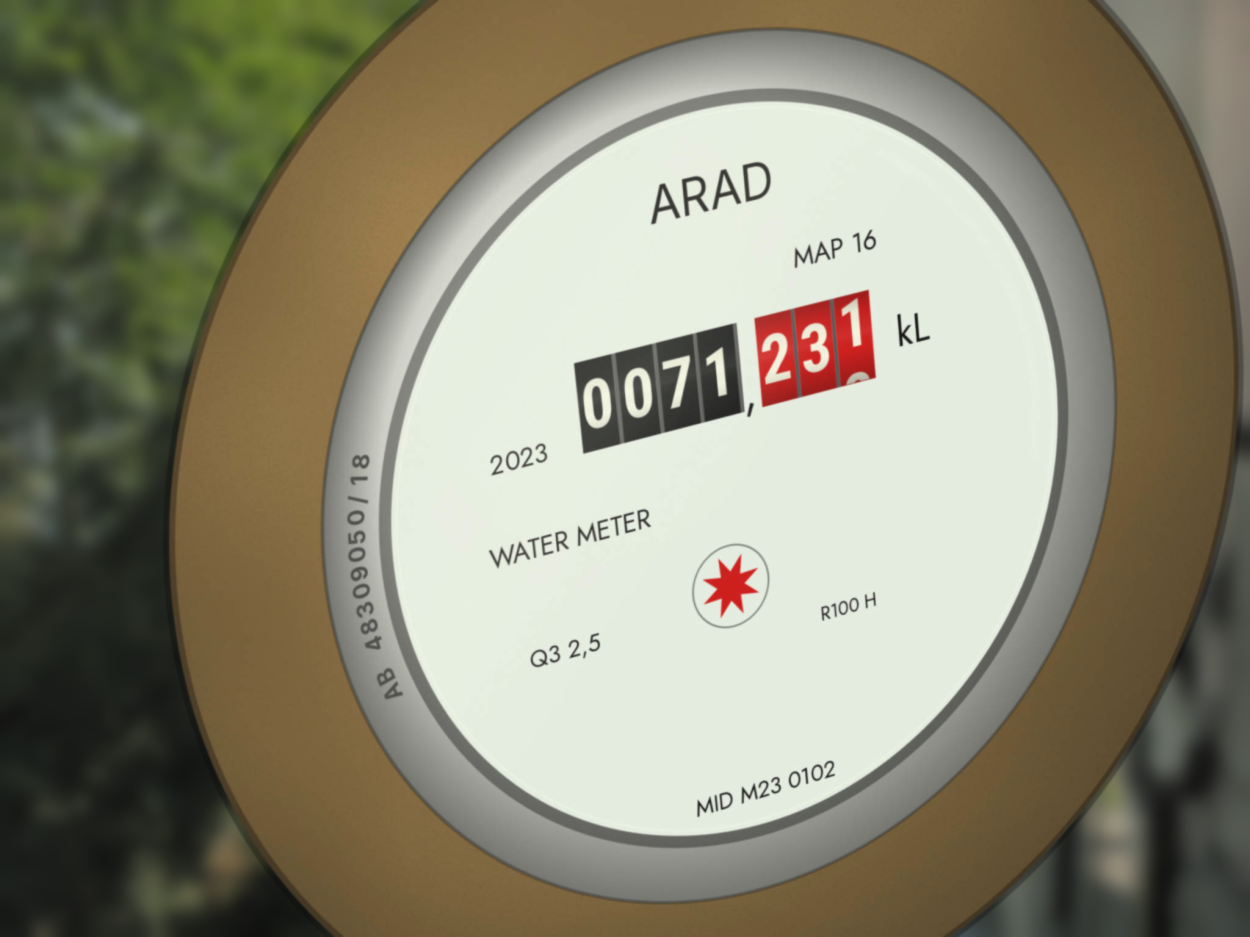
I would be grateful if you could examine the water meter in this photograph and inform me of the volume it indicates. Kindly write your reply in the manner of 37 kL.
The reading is 71.231 kL
